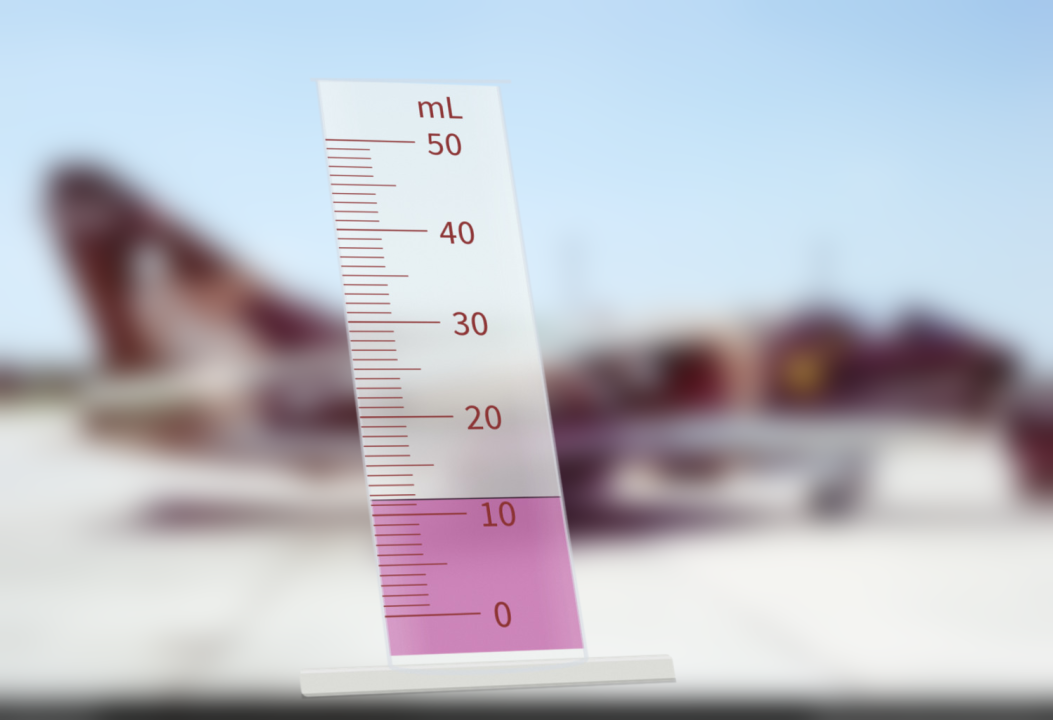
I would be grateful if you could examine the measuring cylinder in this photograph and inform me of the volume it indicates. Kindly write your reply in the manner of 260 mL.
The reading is 11.5 mL
